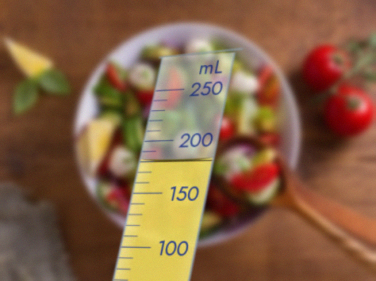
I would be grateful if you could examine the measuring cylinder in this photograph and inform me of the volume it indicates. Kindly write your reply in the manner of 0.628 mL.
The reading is 180 mL
